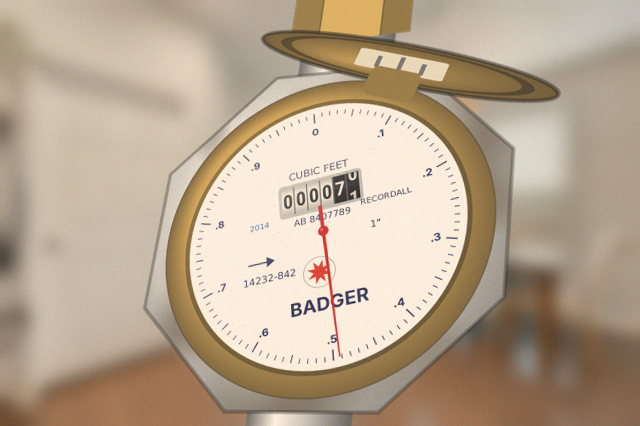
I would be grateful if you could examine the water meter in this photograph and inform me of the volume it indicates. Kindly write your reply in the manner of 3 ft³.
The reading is 70.49 ft³
